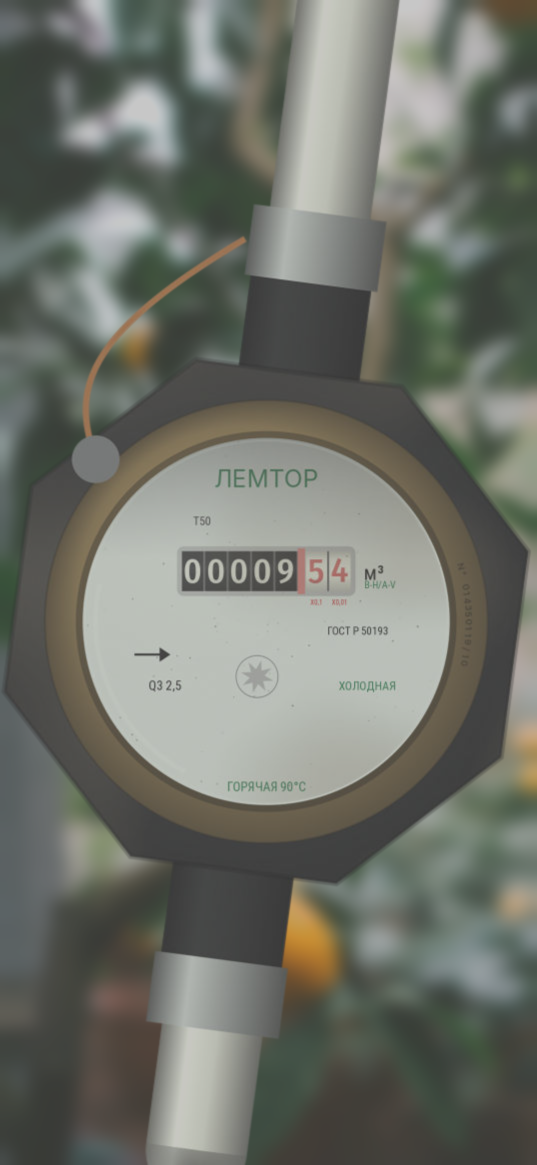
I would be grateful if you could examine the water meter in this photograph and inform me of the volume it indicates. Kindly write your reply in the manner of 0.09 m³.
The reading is 9.54 m³
